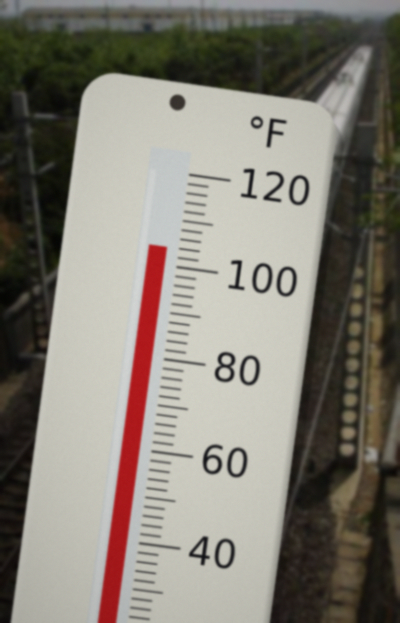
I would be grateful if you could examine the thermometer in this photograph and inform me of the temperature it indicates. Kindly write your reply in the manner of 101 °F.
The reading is 104 °F
